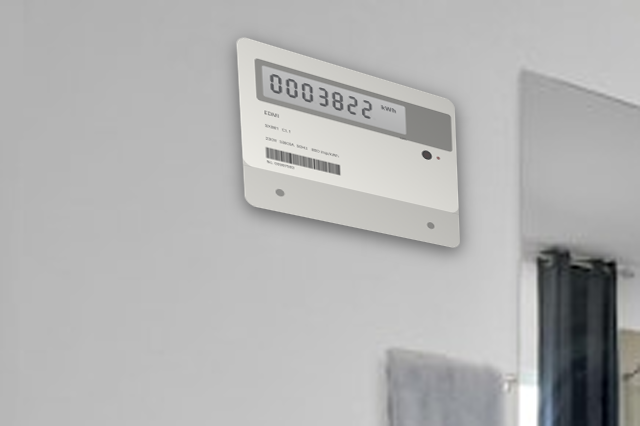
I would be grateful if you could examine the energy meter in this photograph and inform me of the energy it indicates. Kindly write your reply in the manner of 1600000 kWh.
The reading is 3822 kWh
